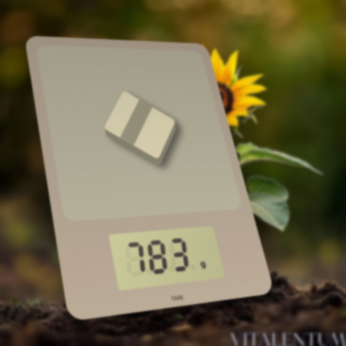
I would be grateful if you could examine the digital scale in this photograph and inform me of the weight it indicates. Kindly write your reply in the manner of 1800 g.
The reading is 783 g
